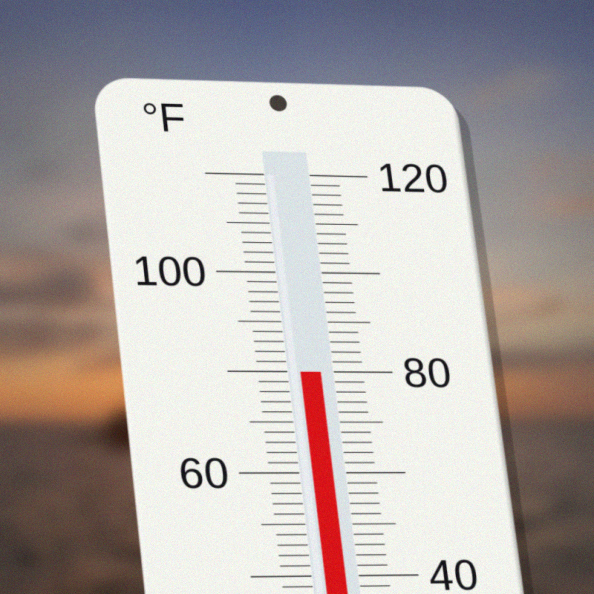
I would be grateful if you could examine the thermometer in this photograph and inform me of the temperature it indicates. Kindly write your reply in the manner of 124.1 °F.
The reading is 80 °F
